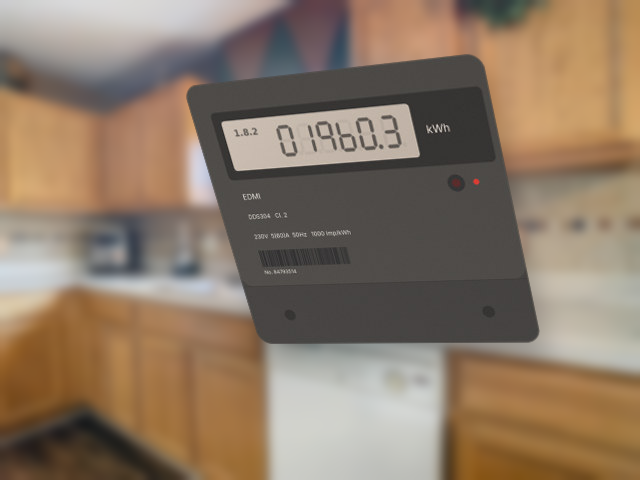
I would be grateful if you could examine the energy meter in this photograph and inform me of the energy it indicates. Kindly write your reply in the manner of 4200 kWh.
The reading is 1960.3 kWh
